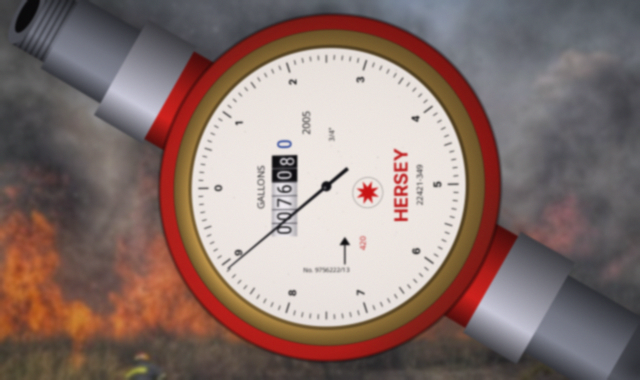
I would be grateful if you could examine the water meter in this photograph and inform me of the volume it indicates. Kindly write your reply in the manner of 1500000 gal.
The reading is 76078.9 gal
